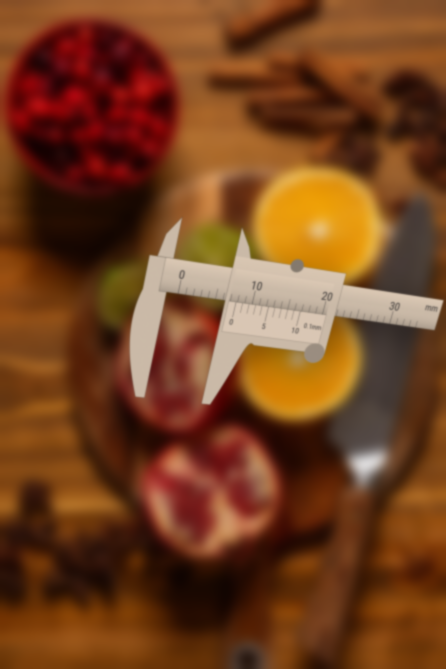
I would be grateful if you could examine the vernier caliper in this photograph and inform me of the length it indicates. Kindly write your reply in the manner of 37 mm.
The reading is 7.8 mm
